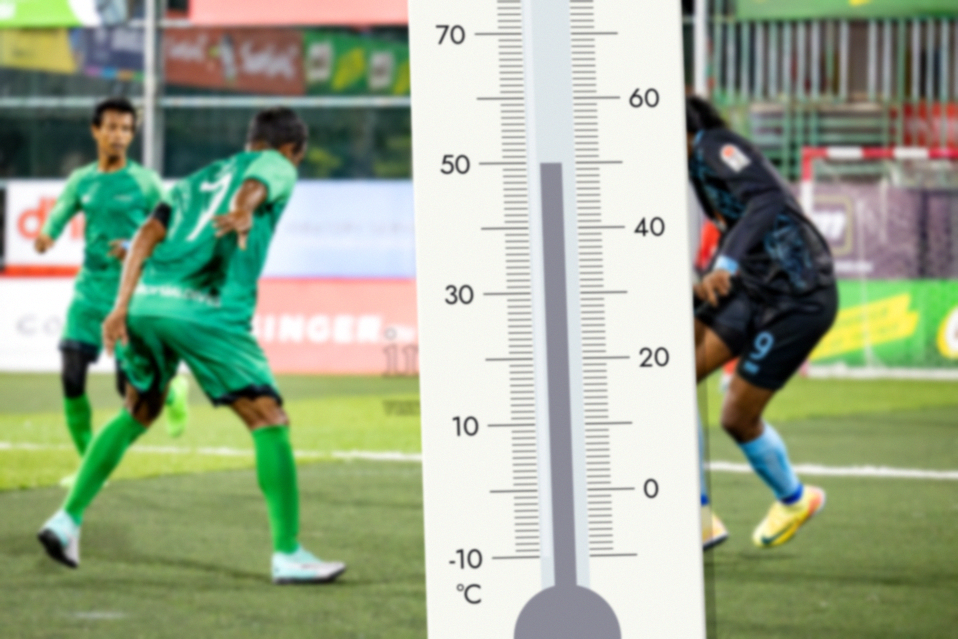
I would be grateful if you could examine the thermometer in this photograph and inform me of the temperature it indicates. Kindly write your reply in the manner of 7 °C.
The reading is 50 °C
